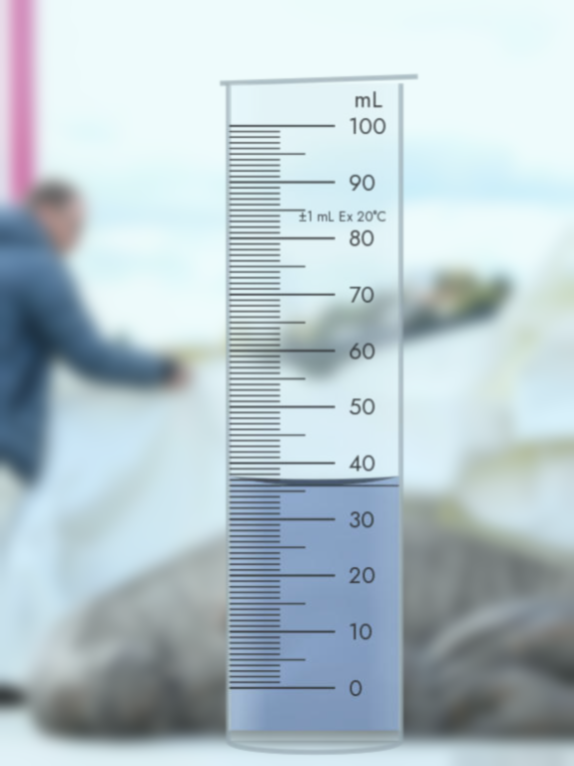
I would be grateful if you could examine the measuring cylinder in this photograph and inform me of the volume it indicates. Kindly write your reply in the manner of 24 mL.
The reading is 36 mL
